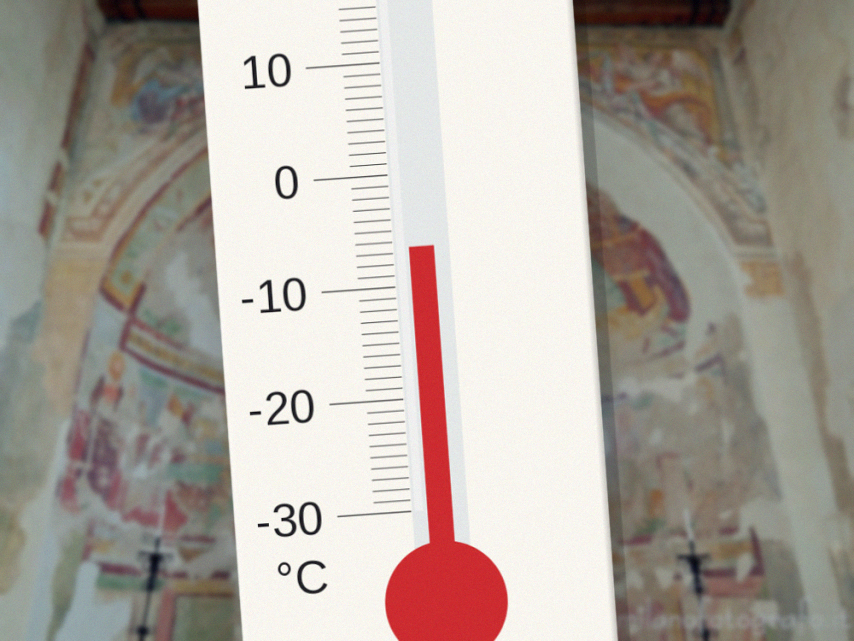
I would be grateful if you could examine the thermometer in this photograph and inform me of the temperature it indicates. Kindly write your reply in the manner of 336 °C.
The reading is -6.5 °C
